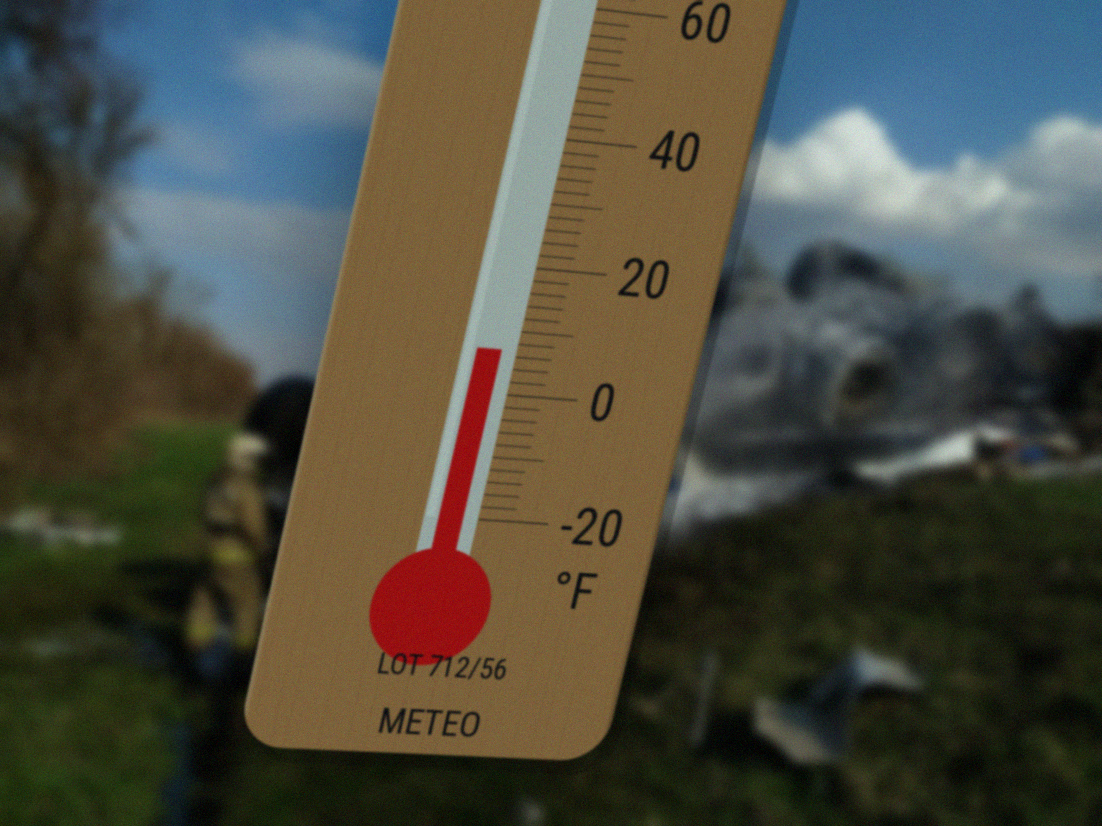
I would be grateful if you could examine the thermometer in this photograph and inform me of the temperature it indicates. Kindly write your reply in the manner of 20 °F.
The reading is 7 °F
